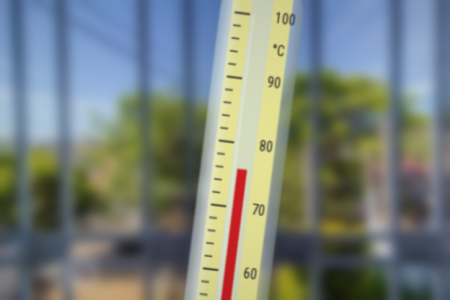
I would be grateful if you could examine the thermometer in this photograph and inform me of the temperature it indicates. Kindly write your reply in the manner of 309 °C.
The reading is 76 °C
